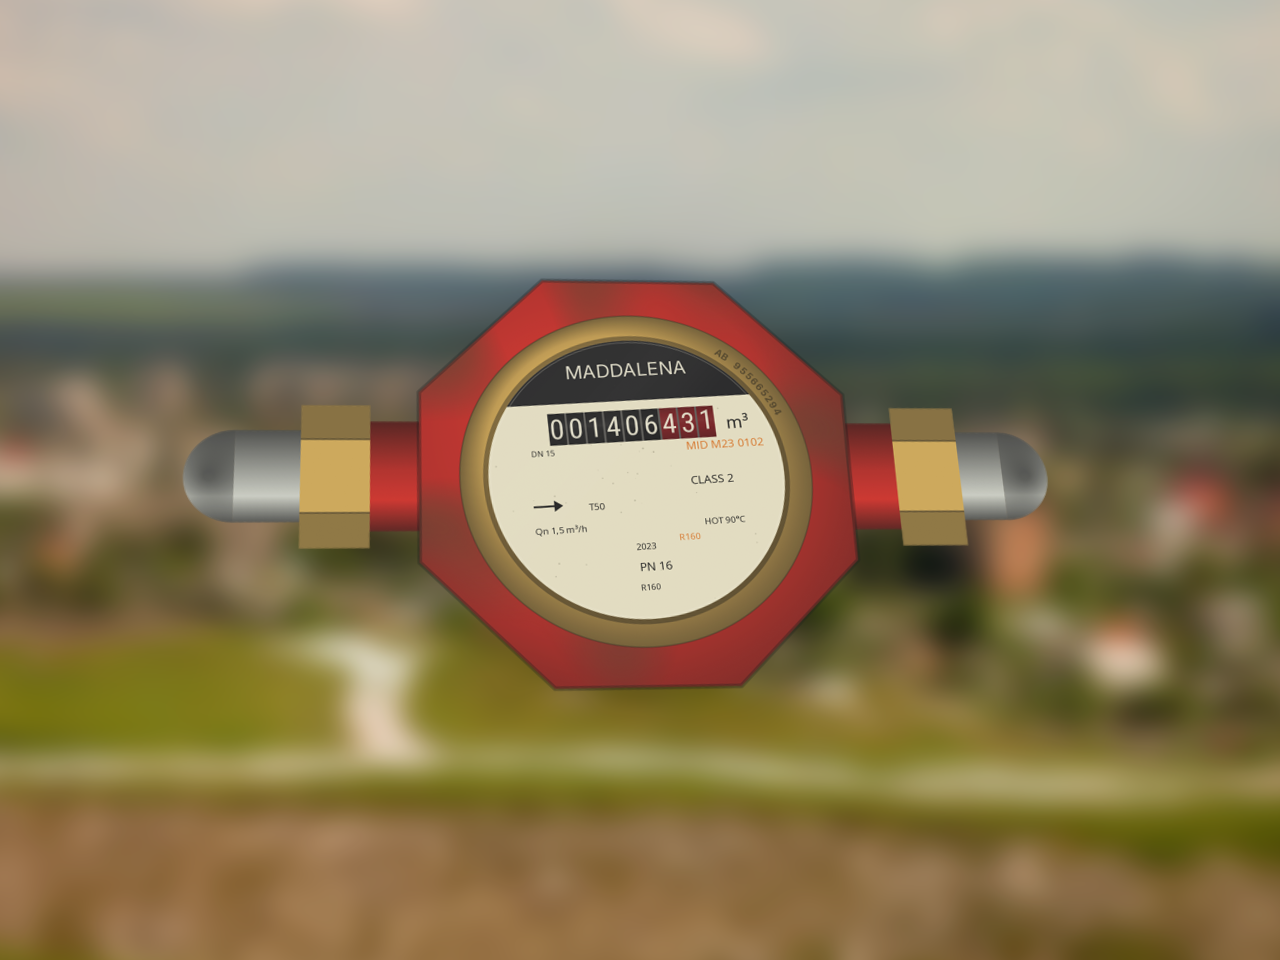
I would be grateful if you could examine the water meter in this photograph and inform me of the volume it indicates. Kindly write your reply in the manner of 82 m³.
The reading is 1406.431 m³
